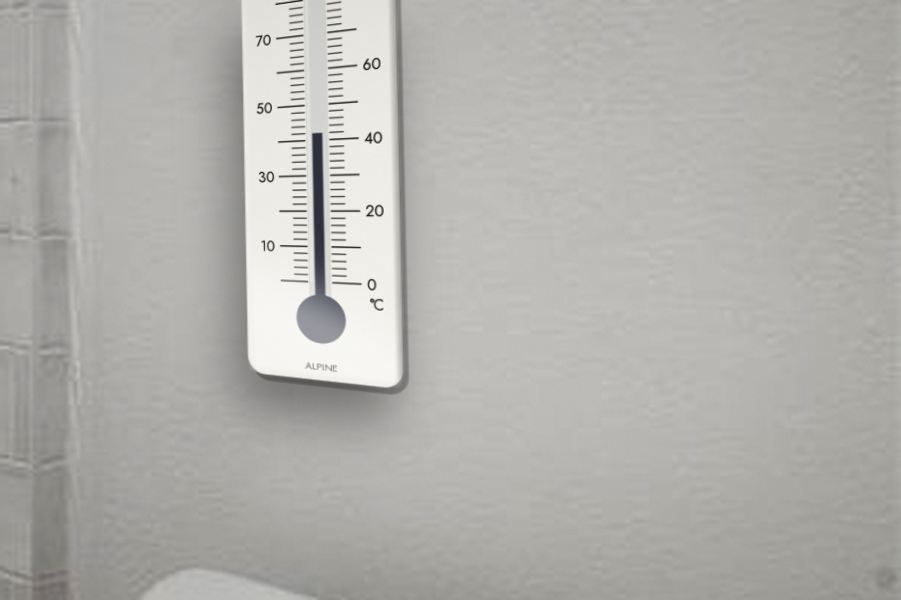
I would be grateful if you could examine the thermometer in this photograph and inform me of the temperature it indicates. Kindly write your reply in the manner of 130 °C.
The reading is 42 °C
